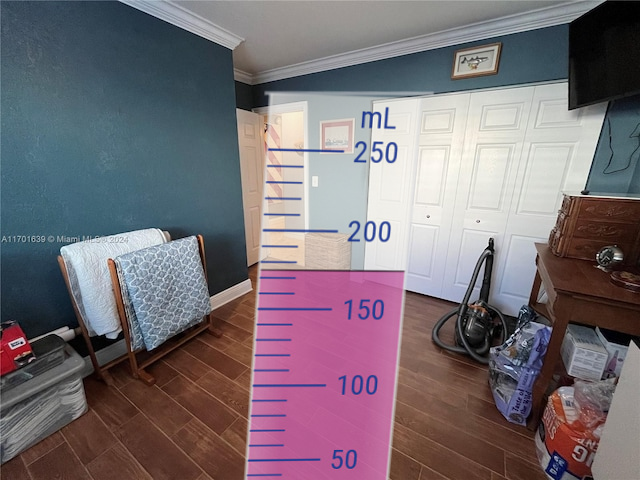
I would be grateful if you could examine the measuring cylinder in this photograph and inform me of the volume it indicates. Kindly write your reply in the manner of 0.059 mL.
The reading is 175 mL
